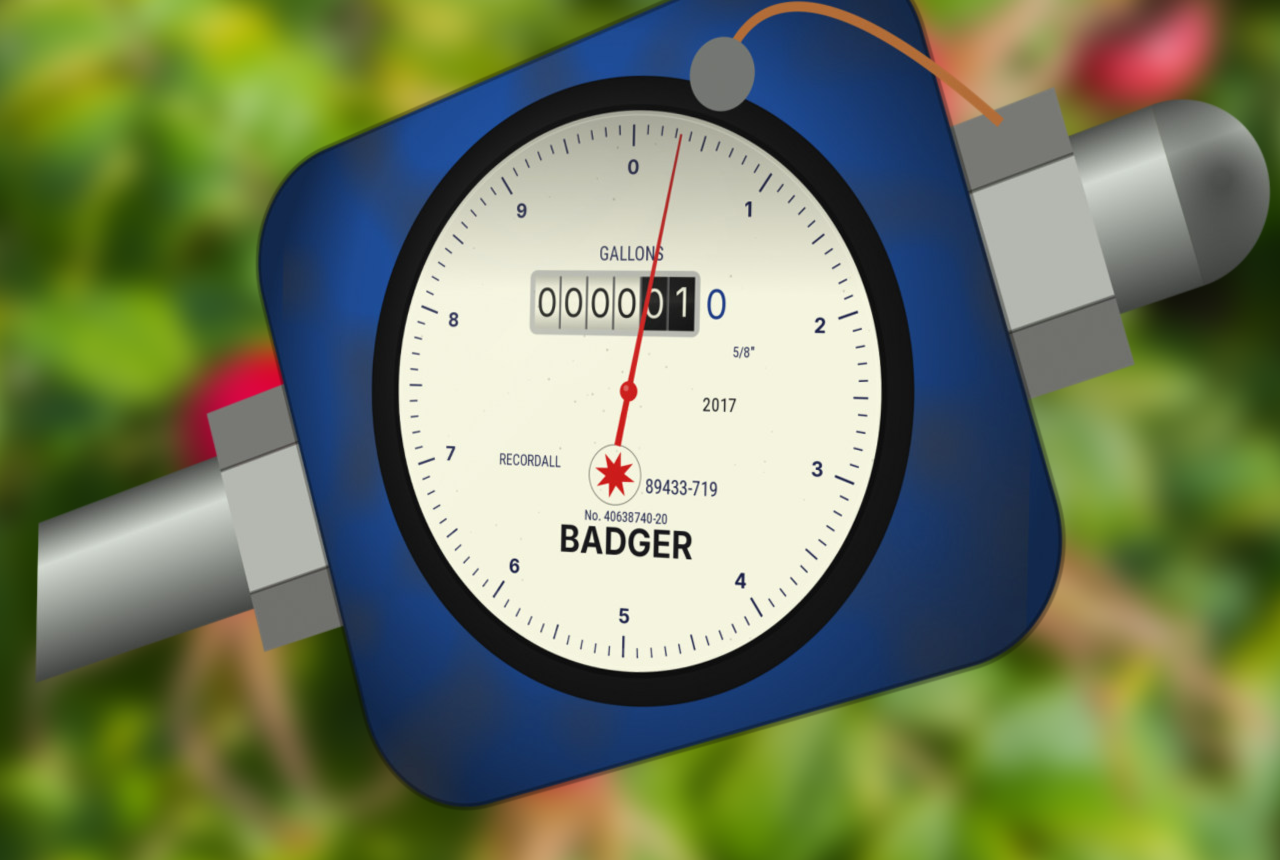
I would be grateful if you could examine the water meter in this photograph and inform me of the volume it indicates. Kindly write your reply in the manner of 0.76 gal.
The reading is 10.3 gal
